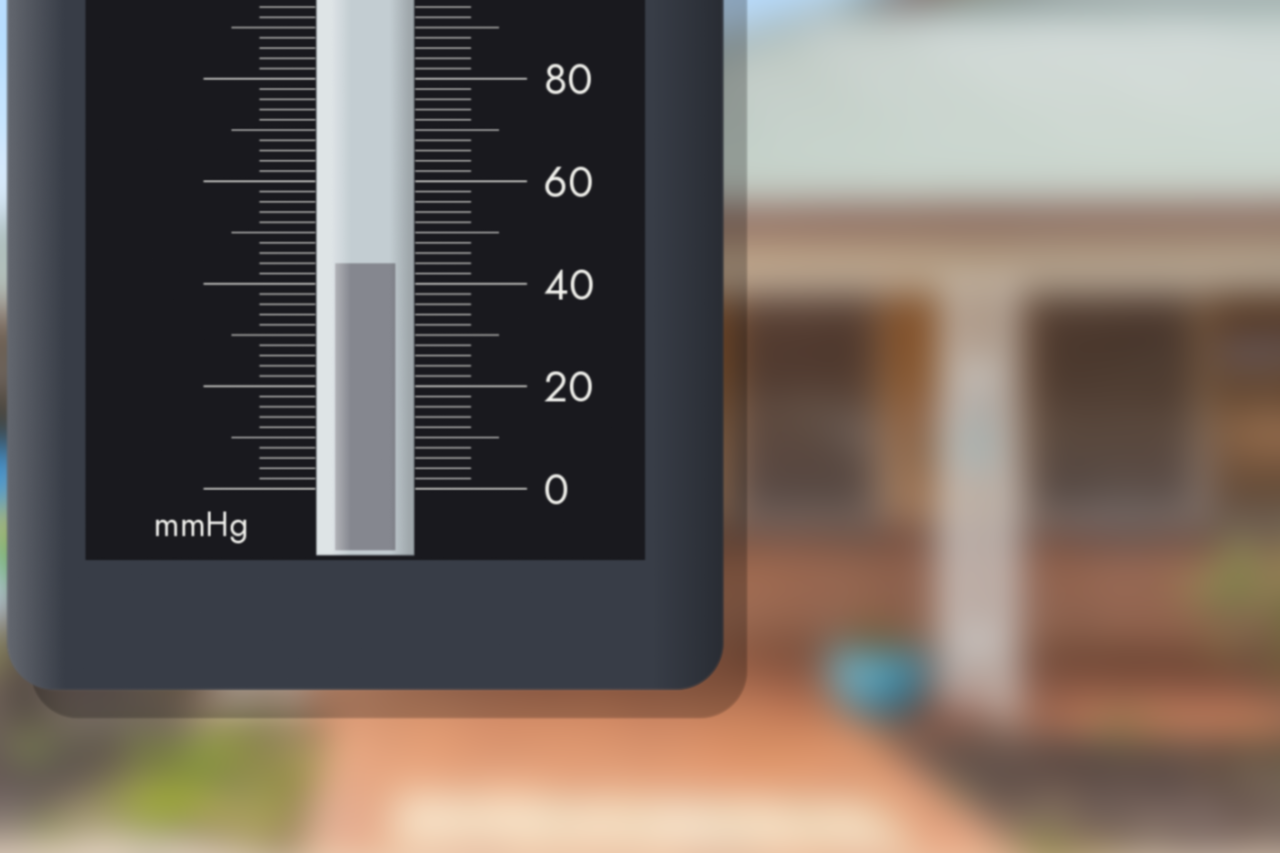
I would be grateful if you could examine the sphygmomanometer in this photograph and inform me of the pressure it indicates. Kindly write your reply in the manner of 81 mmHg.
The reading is 44 mmHg
